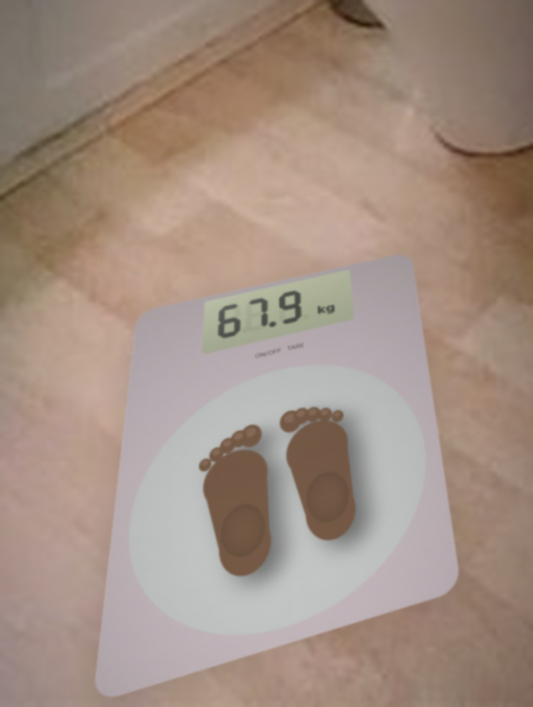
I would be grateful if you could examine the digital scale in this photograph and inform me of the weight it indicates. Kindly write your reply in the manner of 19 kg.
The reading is 67.9 kg
